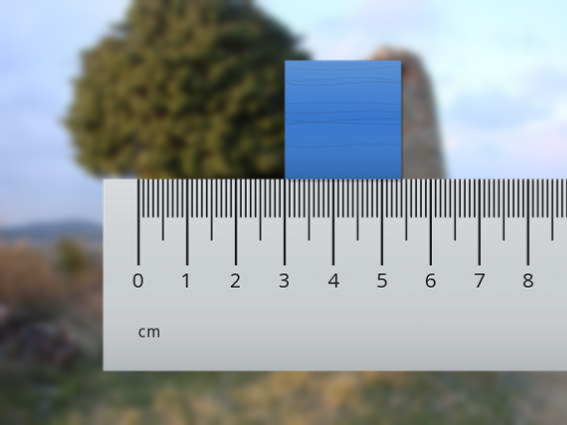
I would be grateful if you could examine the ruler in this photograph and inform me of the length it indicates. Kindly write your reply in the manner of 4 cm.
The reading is 2.4 cm
